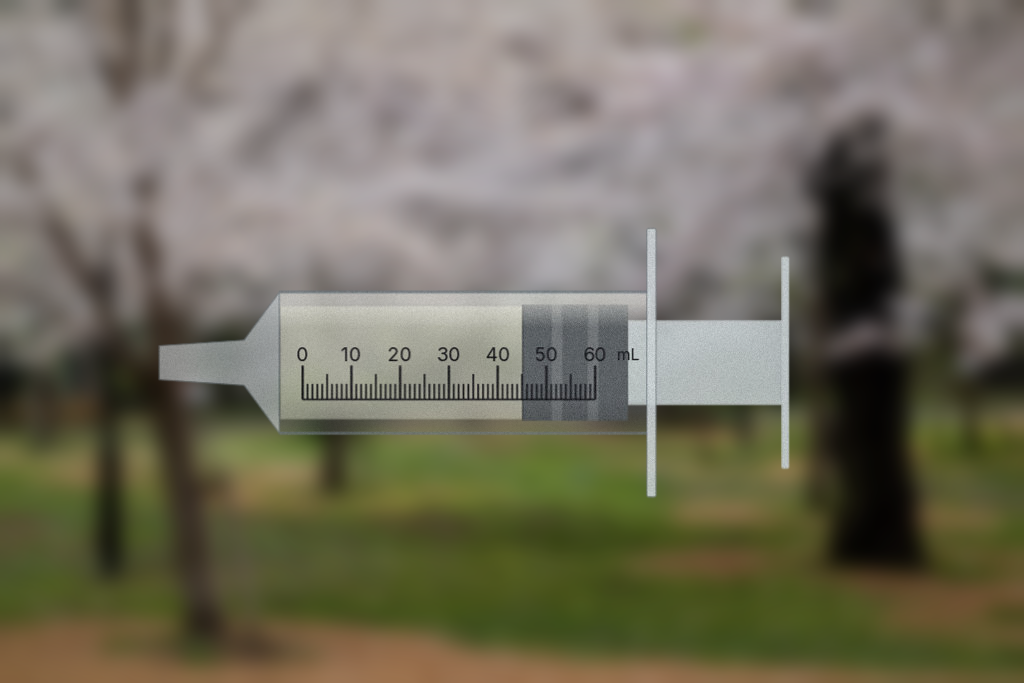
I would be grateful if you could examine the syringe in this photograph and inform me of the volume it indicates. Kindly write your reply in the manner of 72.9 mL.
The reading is 45 mL
